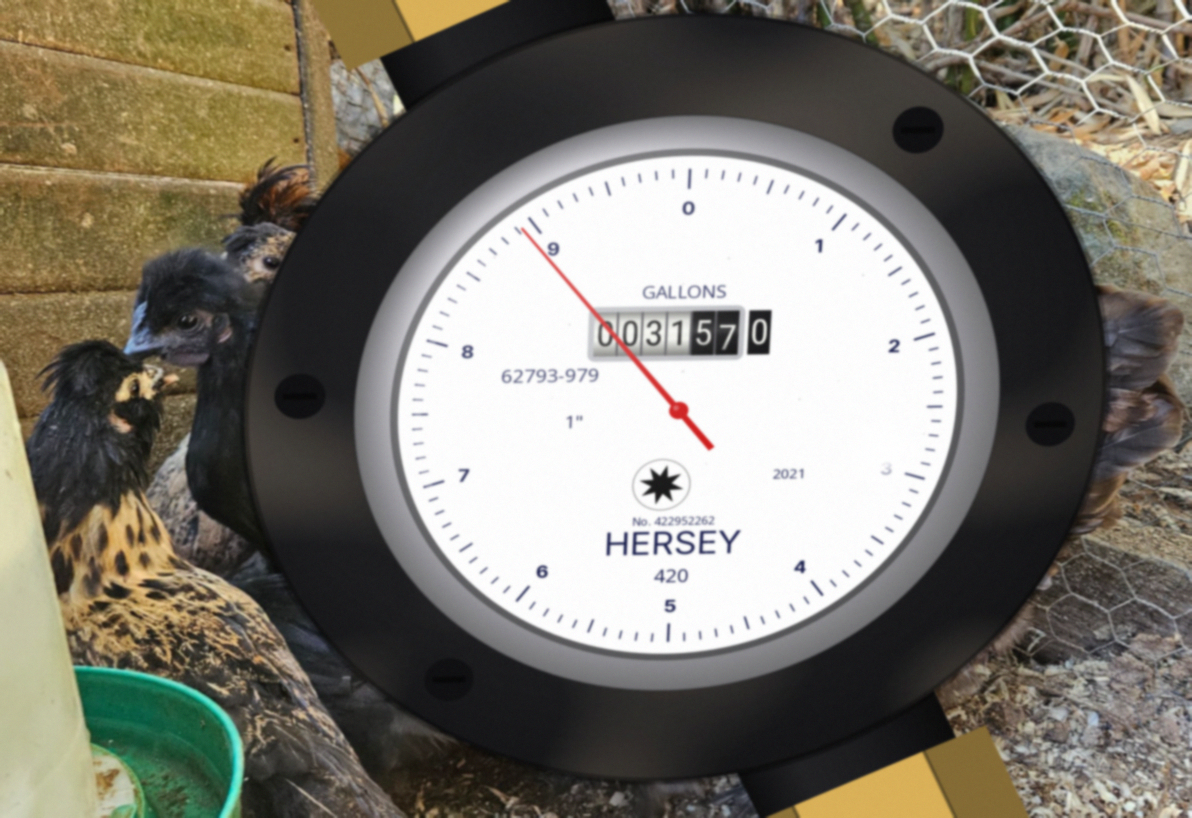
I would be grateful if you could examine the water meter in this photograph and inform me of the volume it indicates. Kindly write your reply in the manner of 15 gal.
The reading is 31568.9 gal
